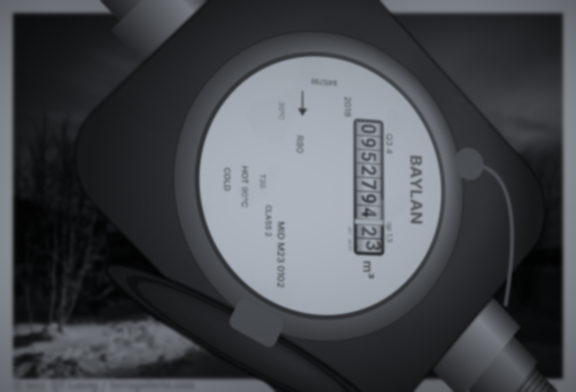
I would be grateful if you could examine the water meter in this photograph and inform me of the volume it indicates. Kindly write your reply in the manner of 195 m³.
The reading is 952794.23 m³
